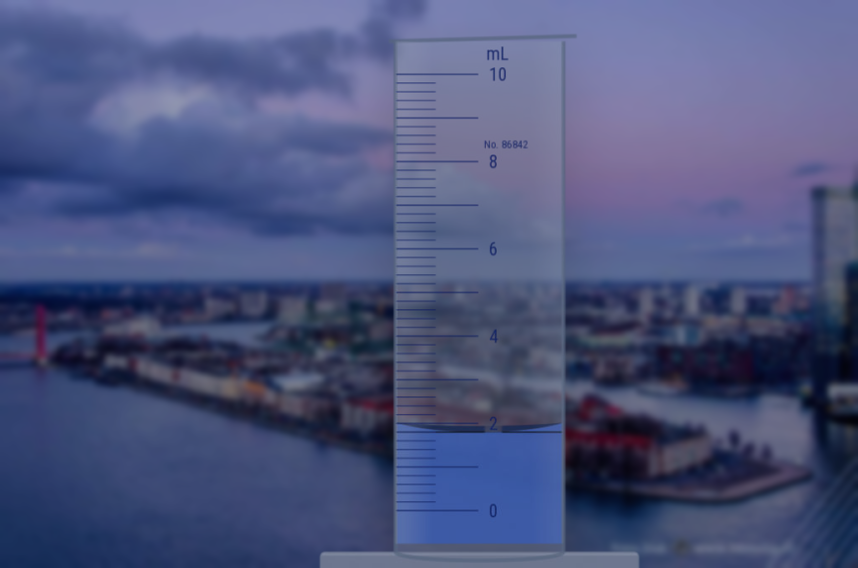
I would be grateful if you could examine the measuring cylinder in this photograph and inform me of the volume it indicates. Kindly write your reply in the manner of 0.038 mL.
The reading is 1.8 mL
